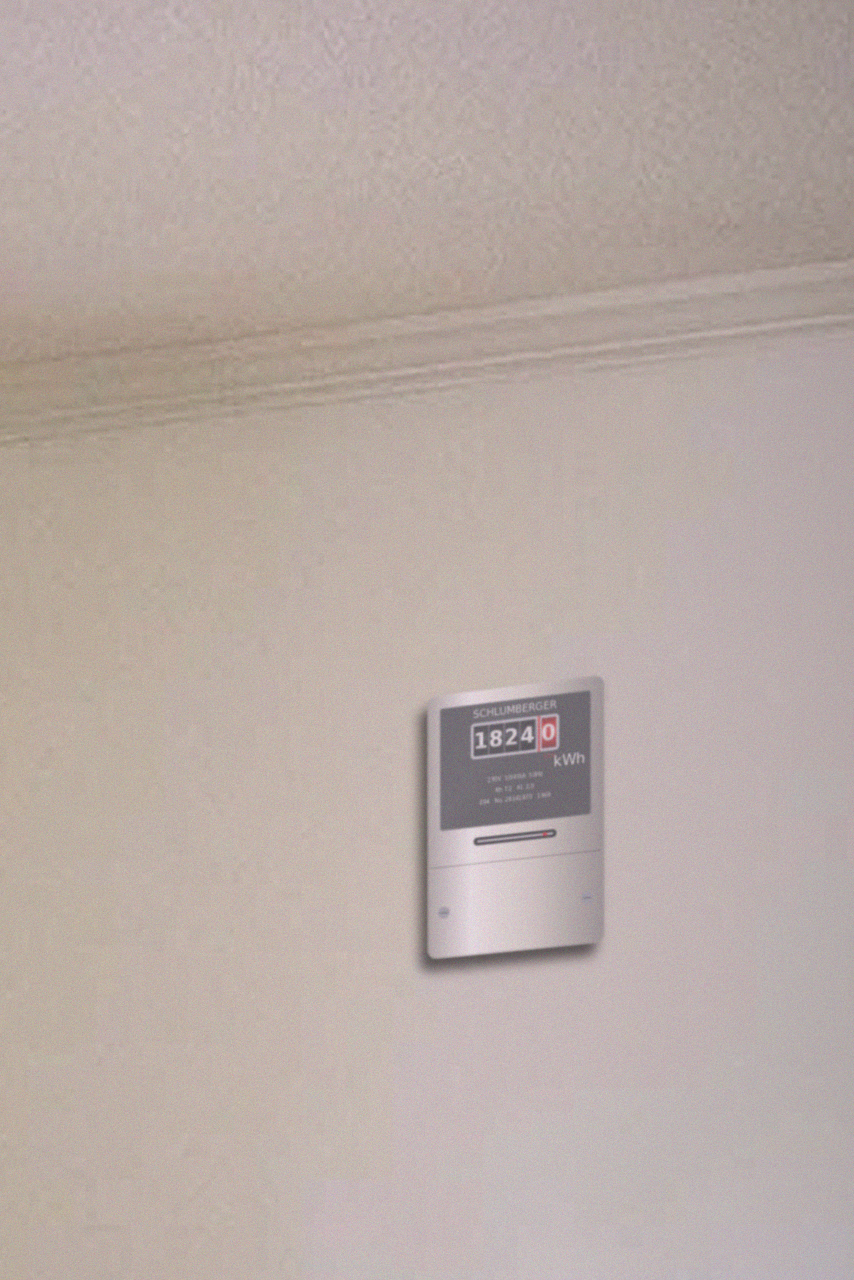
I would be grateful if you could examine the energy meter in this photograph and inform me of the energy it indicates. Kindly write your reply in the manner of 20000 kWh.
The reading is 1824.0 kWh
